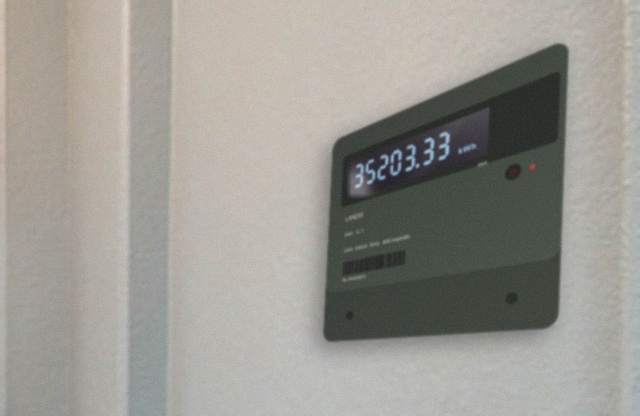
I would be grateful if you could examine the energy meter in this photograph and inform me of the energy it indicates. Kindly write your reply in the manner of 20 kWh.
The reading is 35203.33 kWh
